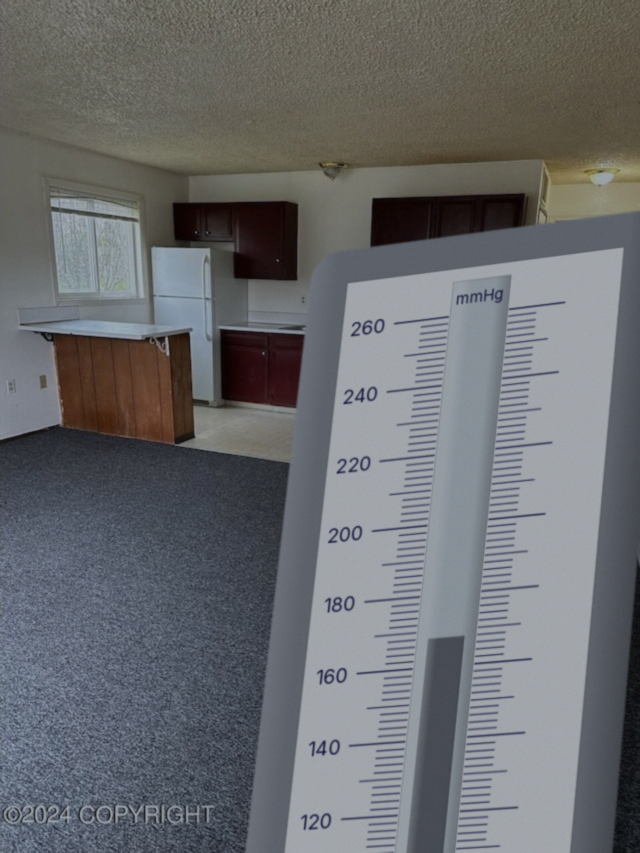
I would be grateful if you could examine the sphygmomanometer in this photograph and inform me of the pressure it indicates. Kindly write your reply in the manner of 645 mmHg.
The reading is 168 mmHg
